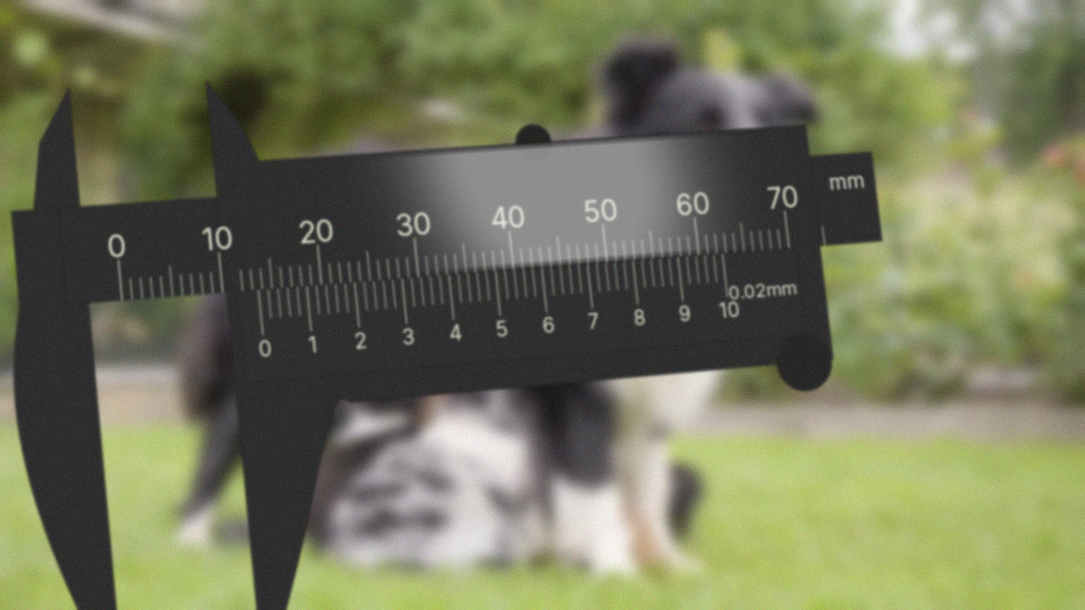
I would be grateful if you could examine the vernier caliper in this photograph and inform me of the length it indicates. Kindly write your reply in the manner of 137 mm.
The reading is 13.6 mm
